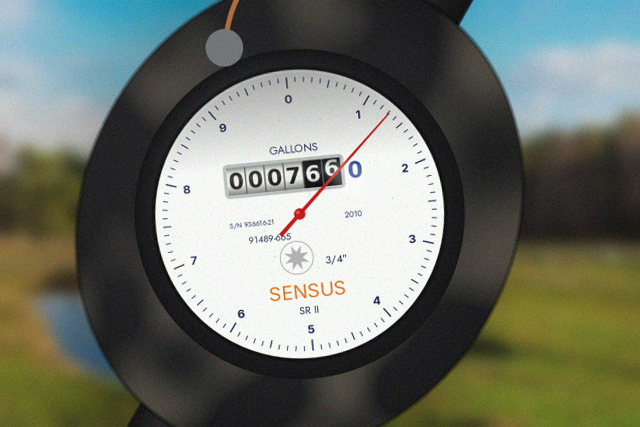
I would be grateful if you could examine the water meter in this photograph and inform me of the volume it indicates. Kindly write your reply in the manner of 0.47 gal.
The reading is 7661.3 gal
